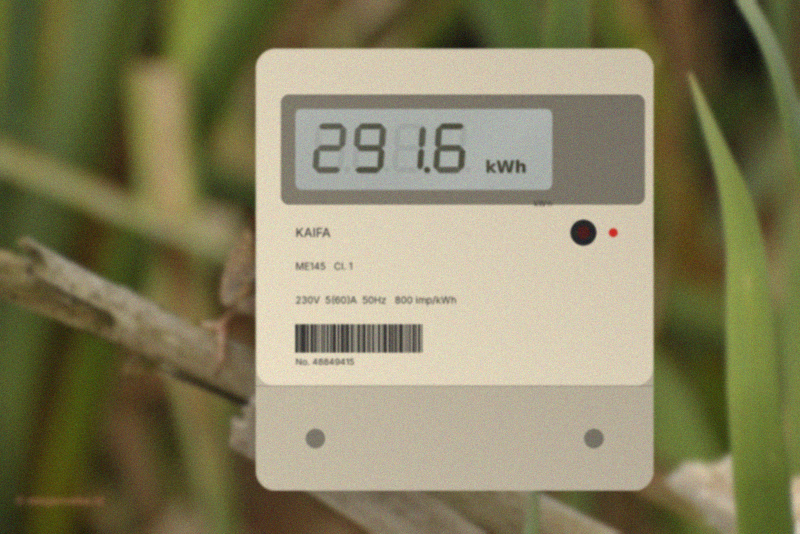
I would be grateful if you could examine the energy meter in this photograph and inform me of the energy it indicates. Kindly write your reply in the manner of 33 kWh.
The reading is 291.6 kWh
